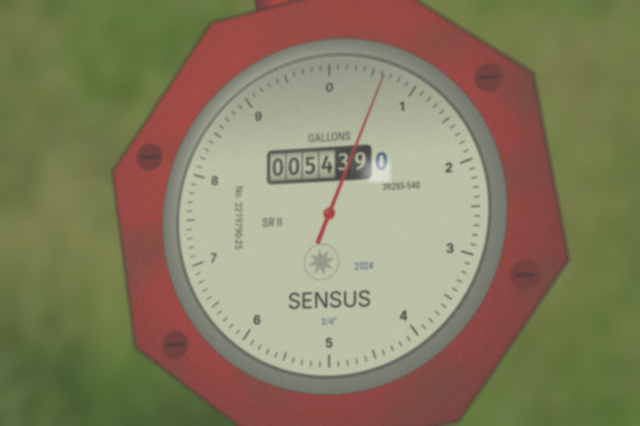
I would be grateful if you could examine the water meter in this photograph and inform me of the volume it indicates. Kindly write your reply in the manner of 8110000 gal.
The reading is 54390.6 gal
